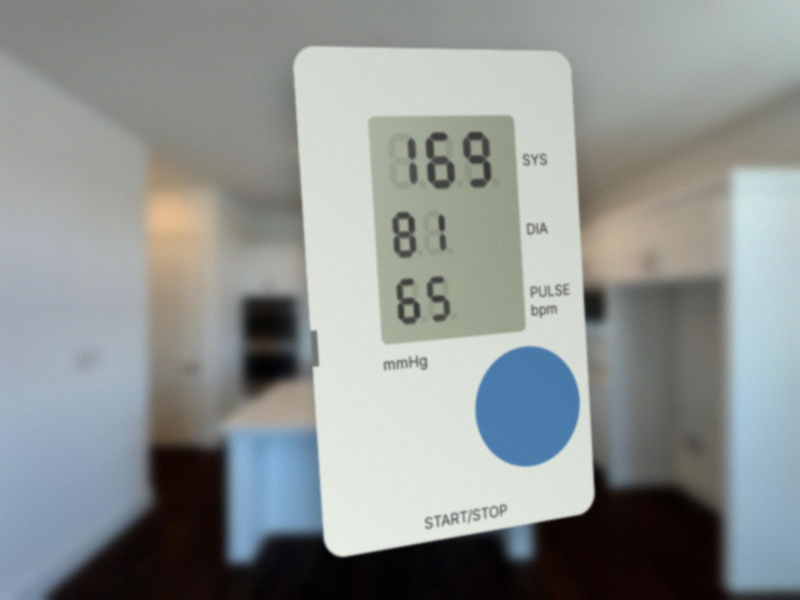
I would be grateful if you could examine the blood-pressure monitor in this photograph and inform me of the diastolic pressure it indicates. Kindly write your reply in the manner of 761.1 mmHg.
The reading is 81 mmHg
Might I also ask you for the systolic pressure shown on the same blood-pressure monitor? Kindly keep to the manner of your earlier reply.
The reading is 169 mmHg
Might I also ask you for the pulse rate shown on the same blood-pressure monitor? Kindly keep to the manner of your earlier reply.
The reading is 65 bpm
